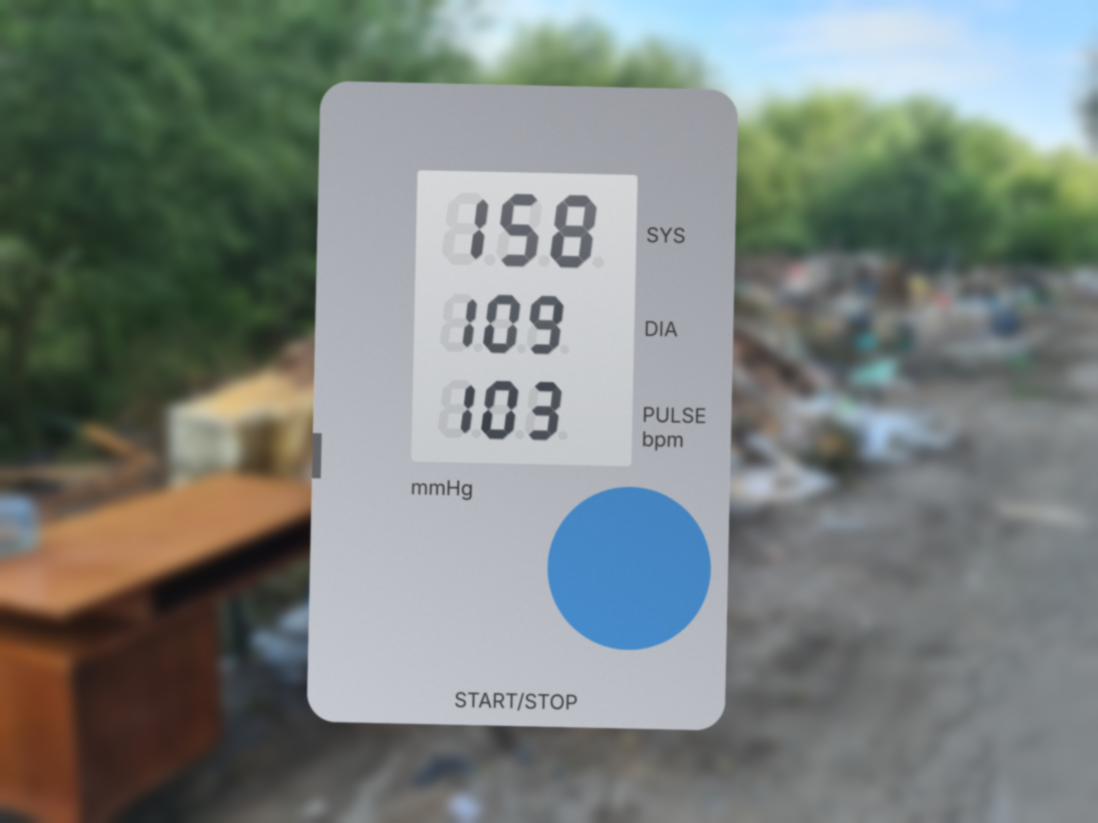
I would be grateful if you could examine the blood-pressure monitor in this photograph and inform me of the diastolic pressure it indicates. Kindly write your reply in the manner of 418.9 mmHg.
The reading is 109 mmHg
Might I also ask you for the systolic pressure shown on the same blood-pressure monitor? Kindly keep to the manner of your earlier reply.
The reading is 158 mmHg
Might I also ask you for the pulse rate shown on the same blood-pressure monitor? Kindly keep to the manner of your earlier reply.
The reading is 103 bpm
